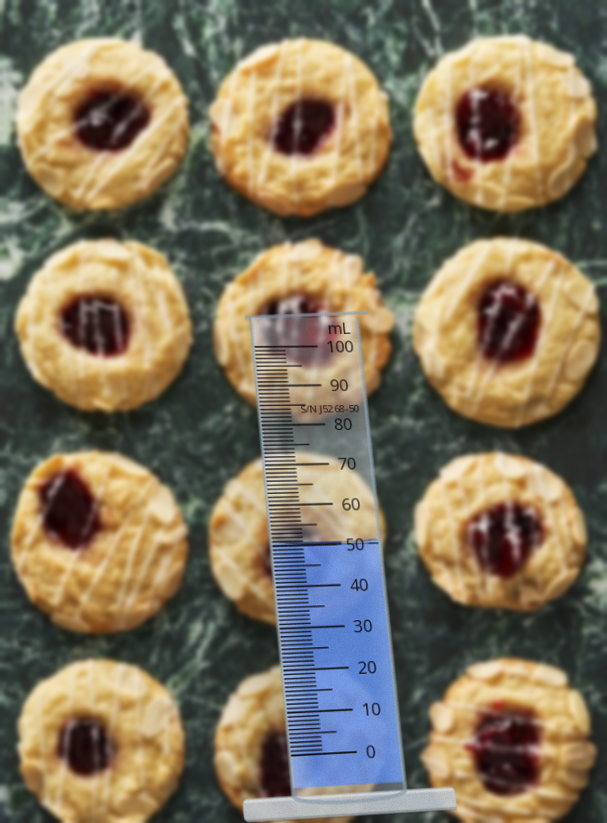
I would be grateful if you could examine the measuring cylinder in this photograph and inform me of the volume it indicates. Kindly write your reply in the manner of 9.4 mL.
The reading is 50 mL
